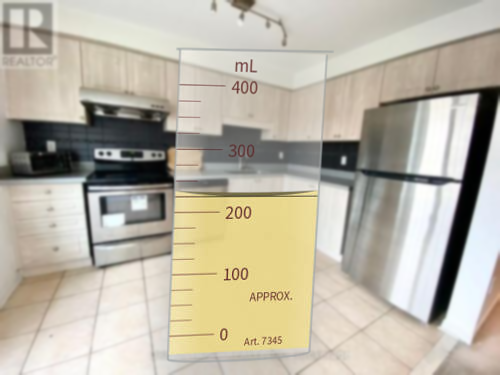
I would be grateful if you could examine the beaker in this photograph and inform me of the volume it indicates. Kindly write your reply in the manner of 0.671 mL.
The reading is 225 mL
